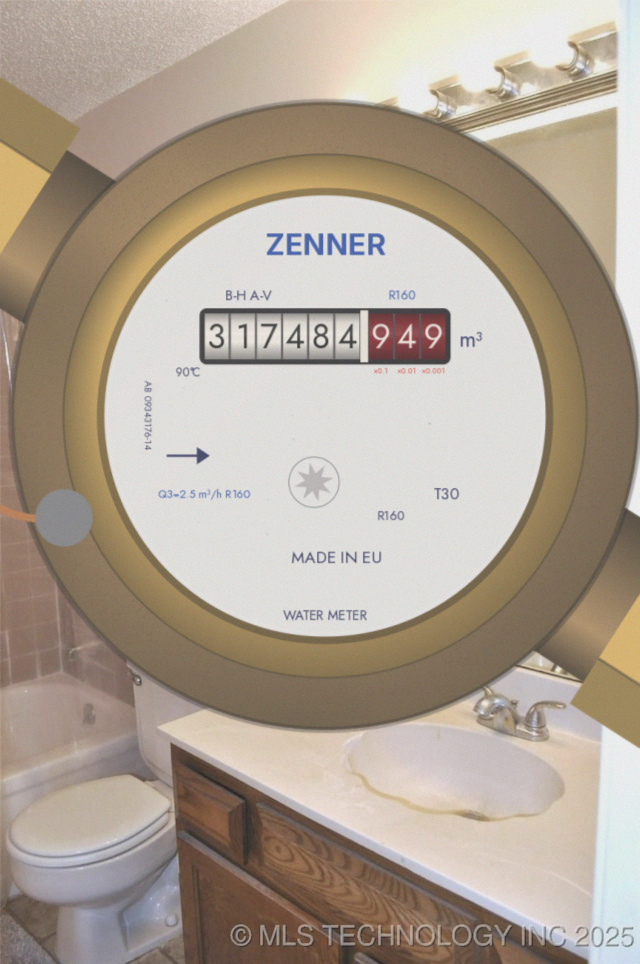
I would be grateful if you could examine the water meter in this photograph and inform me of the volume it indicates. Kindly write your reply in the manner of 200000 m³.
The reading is 317484.949 m³
